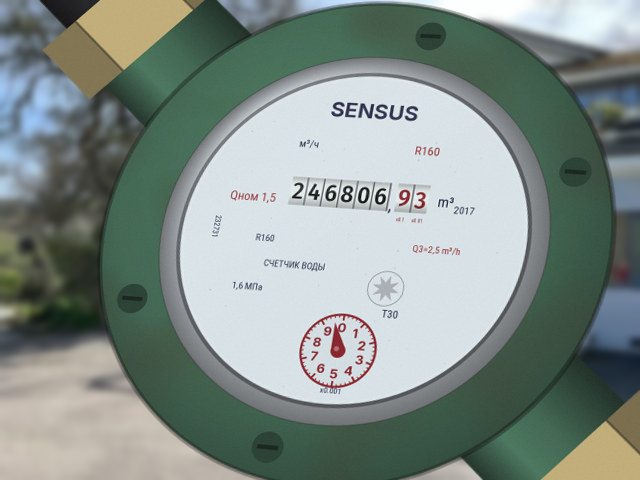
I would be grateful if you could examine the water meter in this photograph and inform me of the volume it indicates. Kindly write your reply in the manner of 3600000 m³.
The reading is 246806.929 m³
